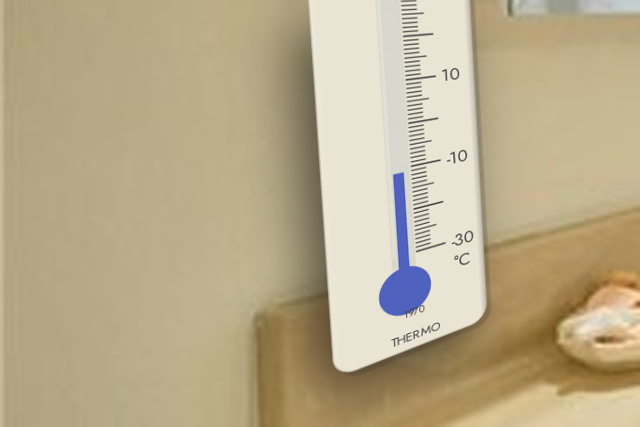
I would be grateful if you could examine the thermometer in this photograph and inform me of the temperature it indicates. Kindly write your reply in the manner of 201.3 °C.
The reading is -11 °C
